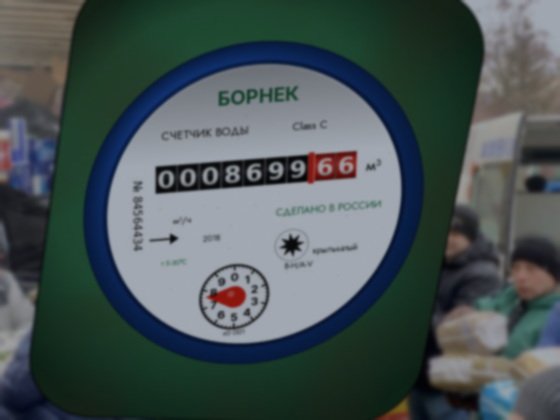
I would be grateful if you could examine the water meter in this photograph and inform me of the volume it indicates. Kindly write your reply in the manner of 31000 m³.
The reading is 8699.667 m³
